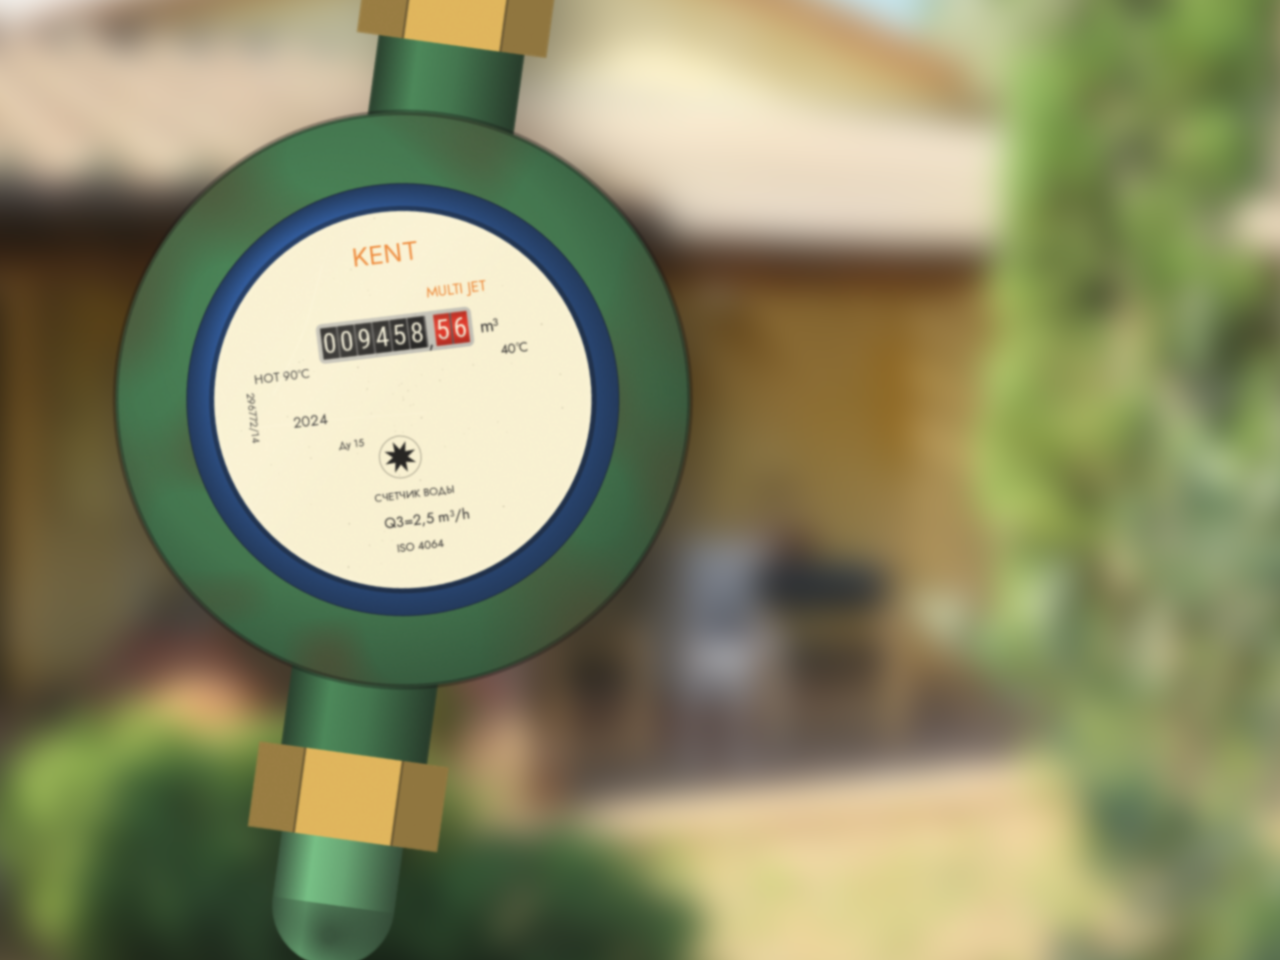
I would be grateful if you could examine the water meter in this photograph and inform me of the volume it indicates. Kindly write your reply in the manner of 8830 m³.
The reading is 9458.56 m³
